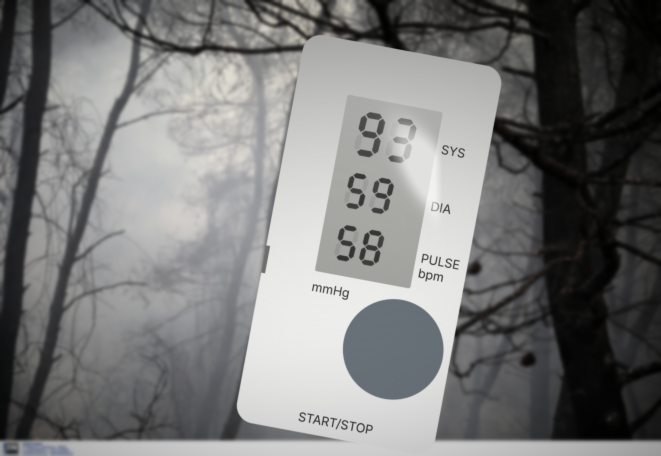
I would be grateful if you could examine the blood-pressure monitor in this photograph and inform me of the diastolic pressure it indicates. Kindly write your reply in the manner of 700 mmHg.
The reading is 59 mmHg
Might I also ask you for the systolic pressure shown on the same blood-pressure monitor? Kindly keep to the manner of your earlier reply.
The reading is 93 mmHg
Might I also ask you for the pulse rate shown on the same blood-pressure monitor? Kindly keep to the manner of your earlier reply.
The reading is 58 bpm
